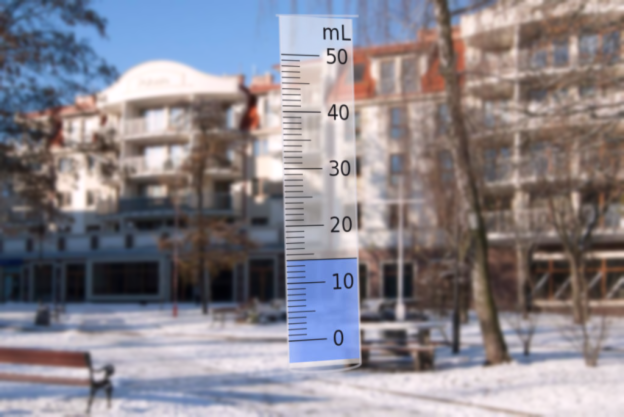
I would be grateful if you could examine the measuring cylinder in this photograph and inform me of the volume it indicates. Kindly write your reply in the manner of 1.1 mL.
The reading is 14 mL
